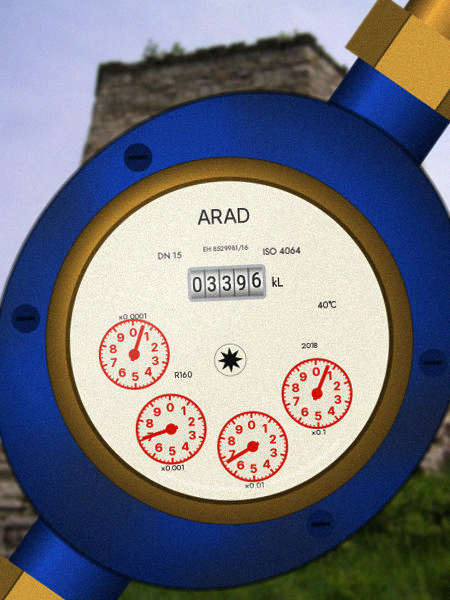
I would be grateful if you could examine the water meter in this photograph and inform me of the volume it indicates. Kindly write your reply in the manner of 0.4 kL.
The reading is 3396.0670 kL
